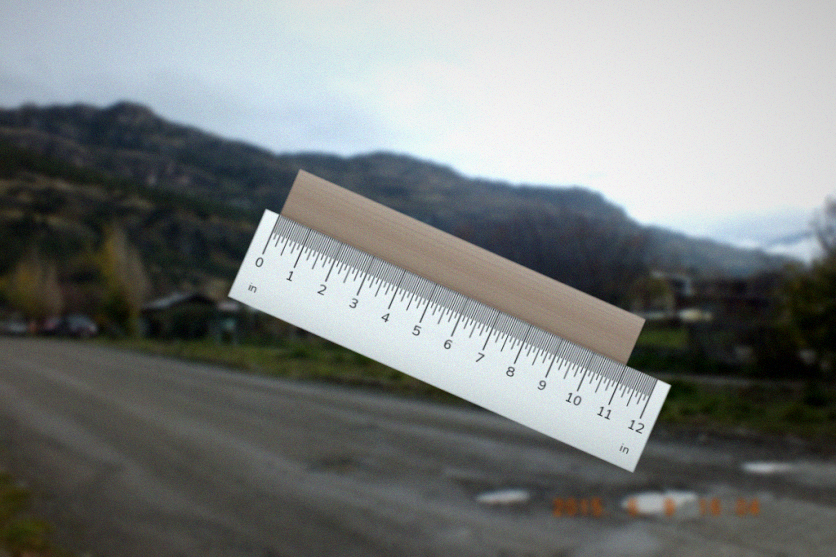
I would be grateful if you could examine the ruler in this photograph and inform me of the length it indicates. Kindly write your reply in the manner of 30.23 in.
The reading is 11 in
